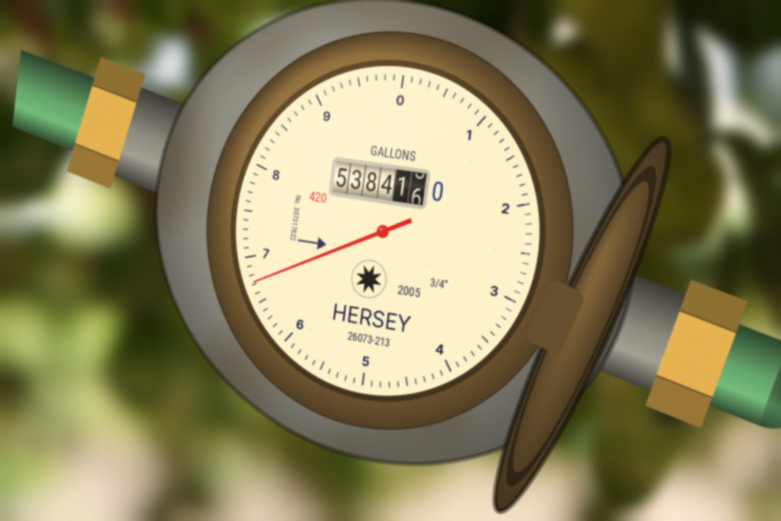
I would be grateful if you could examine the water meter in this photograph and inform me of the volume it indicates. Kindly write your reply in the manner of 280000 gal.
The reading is 5384156.7 gal
